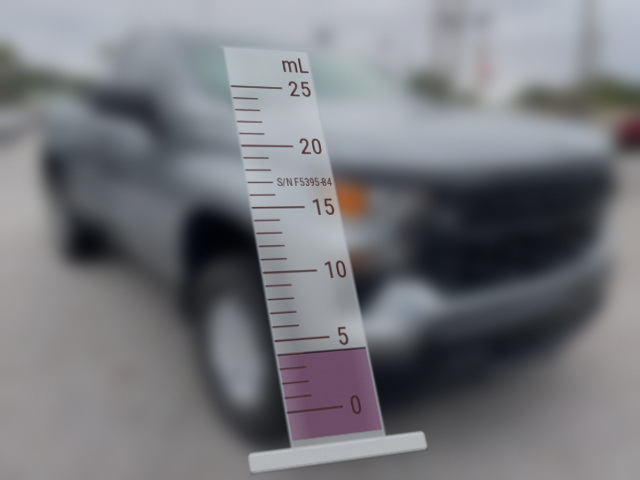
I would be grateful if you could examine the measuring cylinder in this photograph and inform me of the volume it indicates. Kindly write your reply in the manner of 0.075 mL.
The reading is 4 mL
